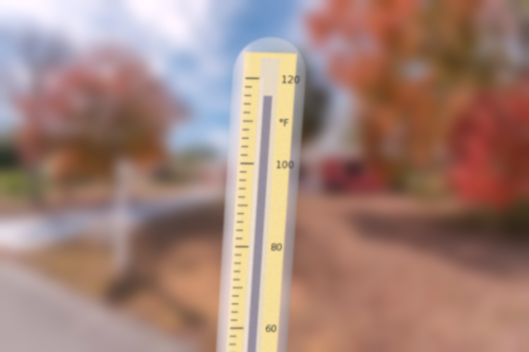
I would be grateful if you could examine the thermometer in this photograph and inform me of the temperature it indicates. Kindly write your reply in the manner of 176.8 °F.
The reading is 116 °F
